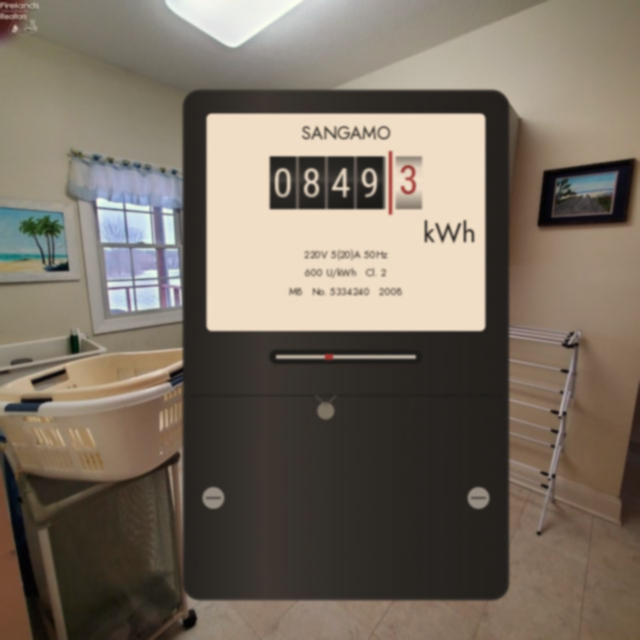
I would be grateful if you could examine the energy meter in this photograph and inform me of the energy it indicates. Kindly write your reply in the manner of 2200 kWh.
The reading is 849.3 kWh
